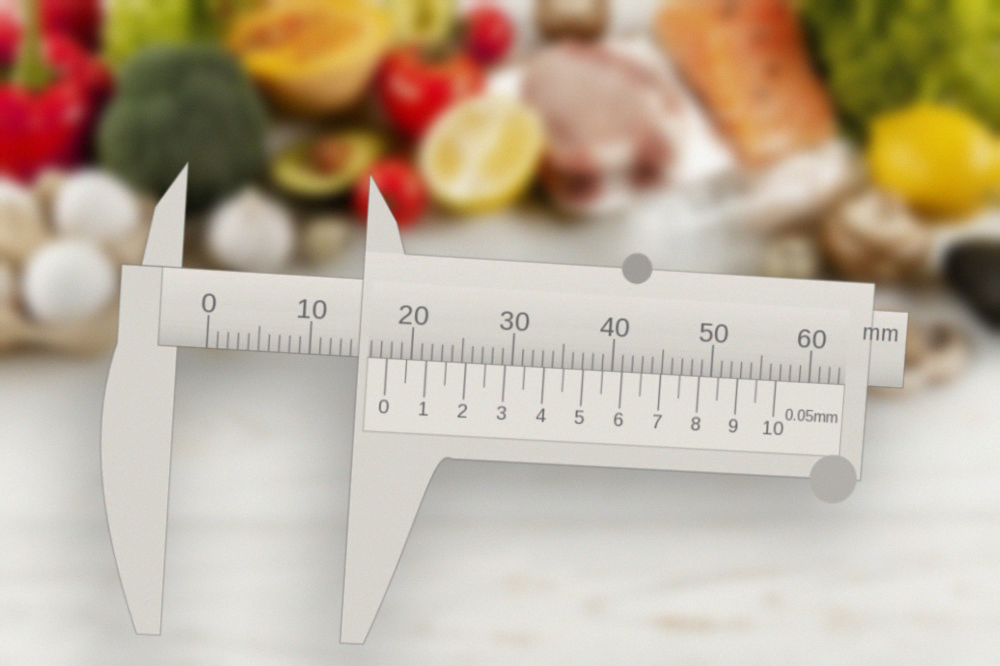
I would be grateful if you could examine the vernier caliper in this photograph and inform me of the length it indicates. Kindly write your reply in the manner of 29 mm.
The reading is 17.6 mm
